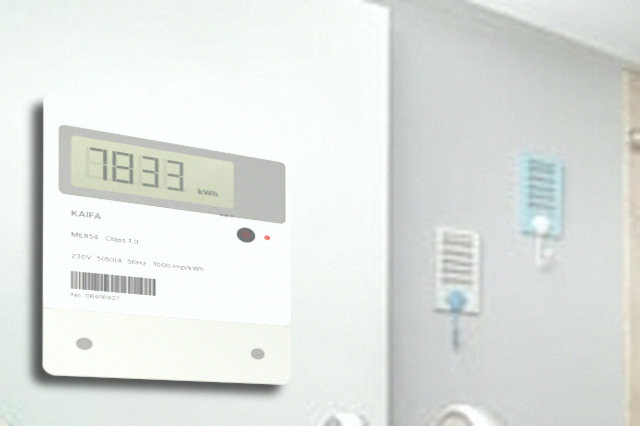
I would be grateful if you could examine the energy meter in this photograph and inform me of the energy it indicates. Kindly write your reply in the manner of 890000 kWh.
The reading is 7833 kWh
